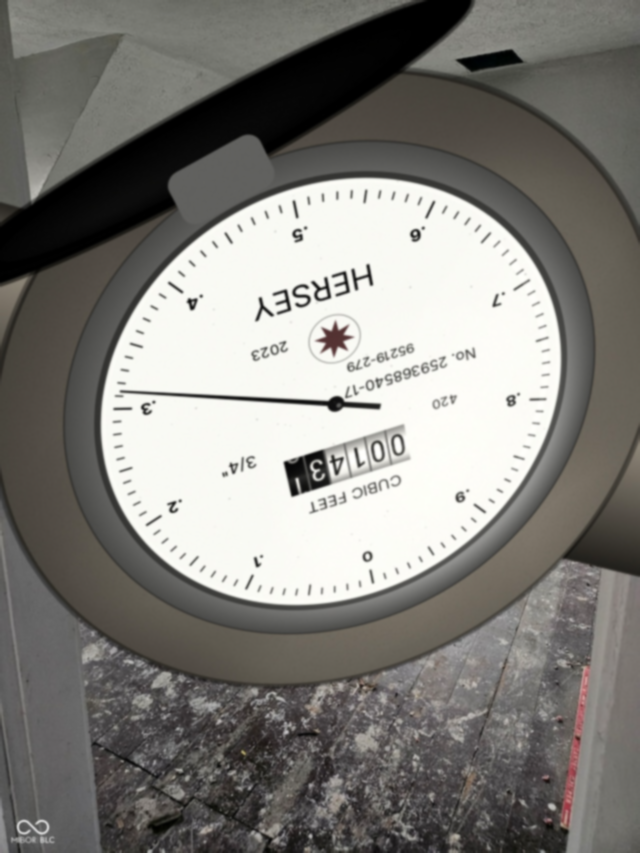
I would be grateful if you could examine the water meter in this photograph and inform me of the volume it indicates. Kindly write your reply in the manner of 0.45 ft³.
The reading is 1431.31 ft³
